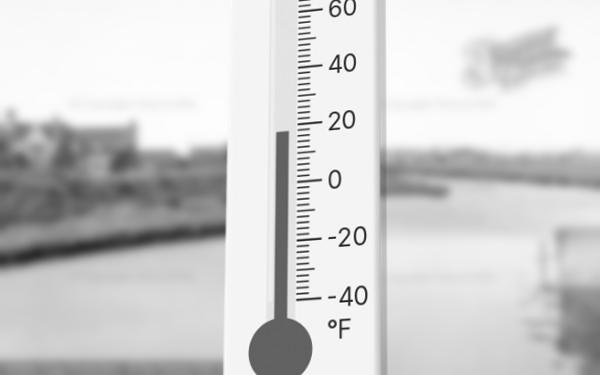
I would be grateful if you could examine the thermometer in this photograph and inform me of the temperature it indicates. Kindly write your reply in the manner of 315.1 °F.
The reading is 18 °F
